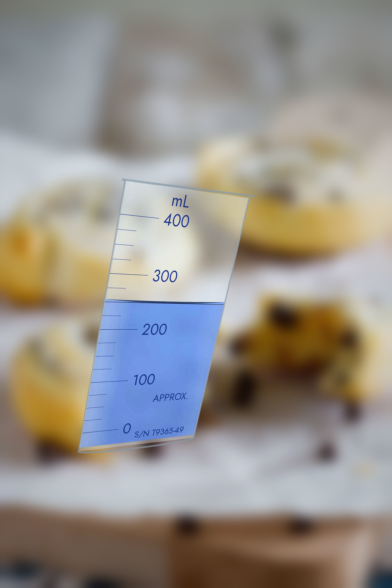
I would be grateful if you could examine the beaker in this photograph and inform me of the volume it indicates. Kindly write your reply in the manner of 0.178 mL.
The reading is 250 mL
